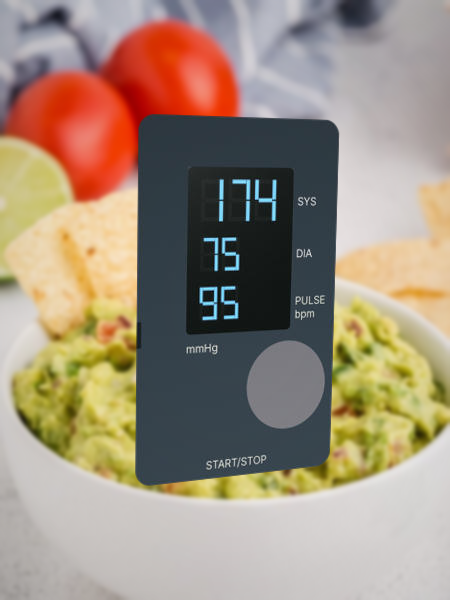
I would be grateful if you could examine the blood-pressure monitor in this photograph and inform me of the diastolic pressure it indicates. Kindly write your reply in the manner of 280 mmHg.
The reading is 75 mmHg
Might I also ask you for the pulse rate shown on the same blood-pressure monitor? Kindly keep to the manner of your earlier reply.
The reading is 95 bpm
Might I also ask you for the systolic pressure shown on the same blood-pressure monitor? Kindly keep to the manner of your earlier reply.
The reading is 174 mmHg
